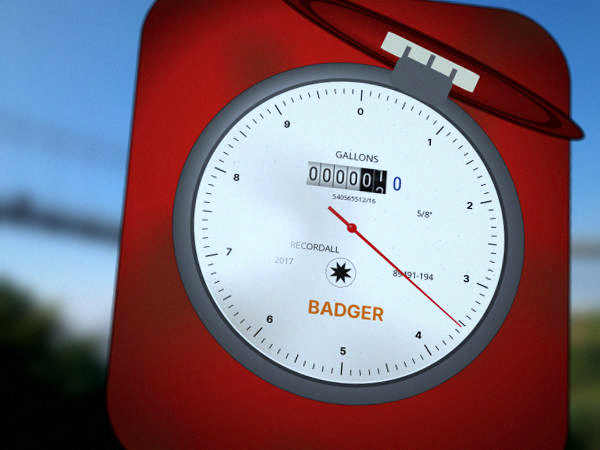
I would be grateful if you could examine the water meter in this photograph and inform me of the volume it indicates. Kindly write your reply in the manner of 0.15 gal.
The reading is 13.5 gal
